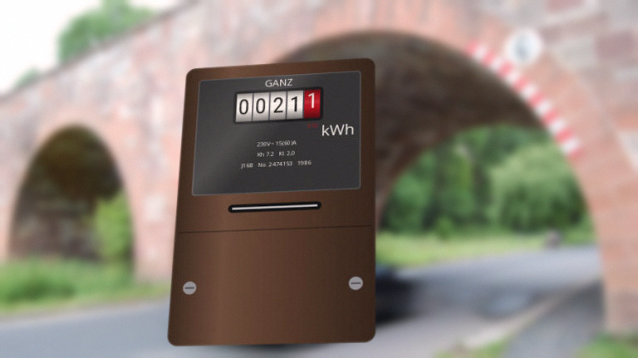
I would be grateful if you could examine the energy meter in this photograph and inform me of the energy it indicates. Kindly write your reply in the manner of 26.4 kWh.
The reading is 21.1 kWh
